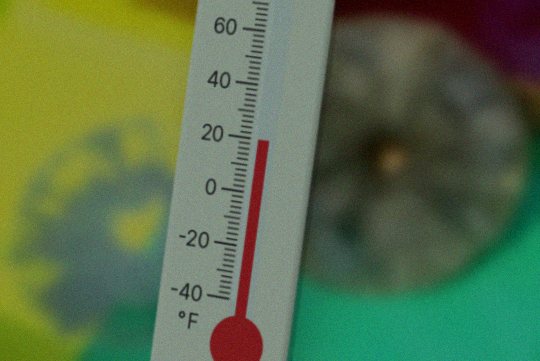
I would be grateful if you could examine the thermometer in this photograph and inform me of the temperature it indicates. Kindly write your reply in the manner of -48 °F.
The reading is 20 °F
